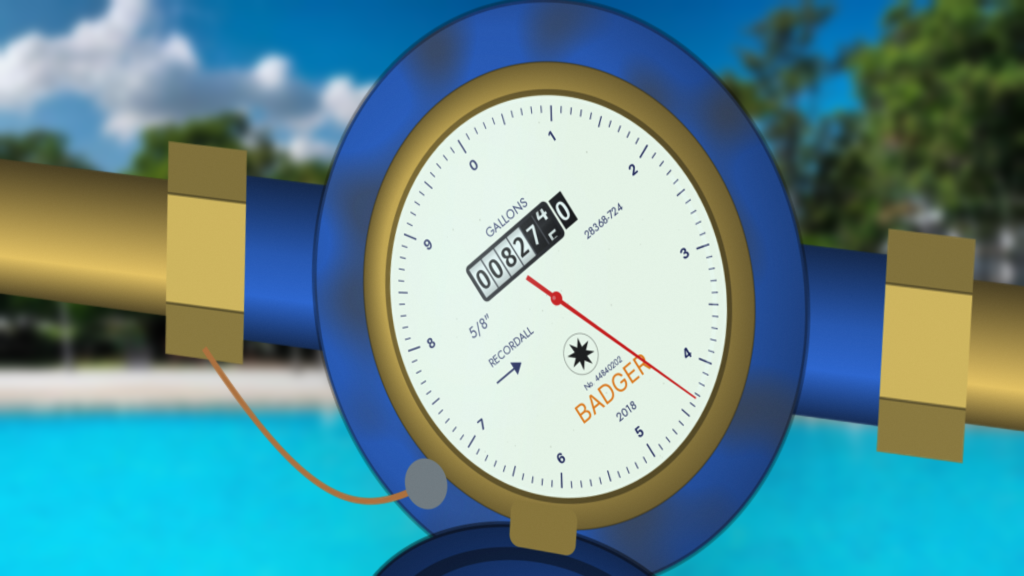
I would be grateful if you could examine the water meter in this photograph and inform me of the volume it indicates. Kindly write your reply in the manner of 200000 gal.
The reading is 82744.3 gal
